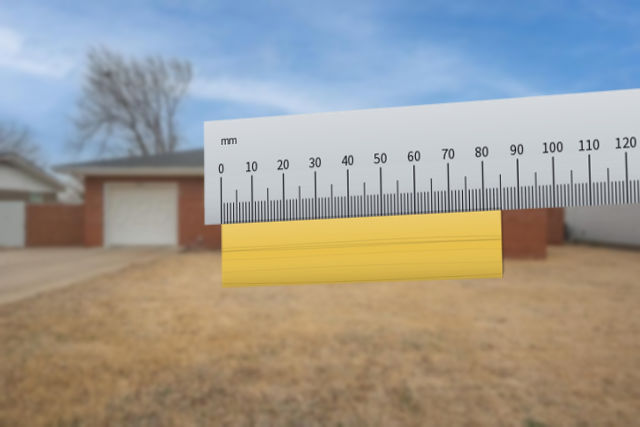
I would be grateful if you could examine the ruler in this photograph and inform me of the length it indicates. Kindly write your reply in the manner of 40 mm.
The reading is 85 mm
